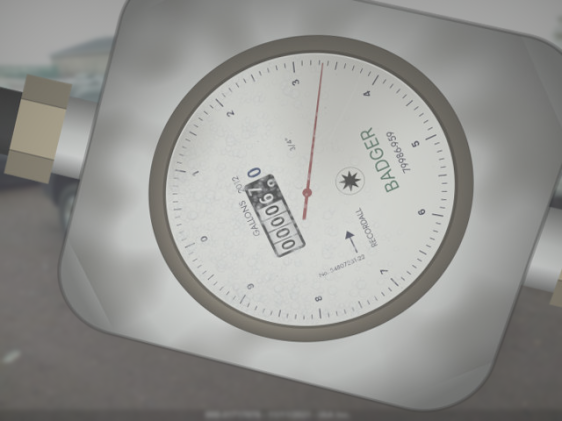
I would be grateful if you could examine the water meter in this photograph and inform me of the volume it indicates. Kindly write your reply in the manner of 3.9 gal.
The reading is 673.3 gal
